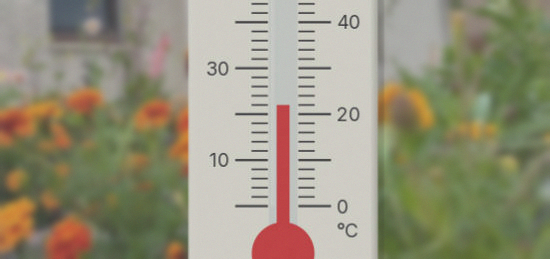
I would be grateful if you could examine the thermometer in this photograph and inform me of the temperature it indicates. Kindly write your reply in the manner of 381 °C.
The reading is 22 °C
